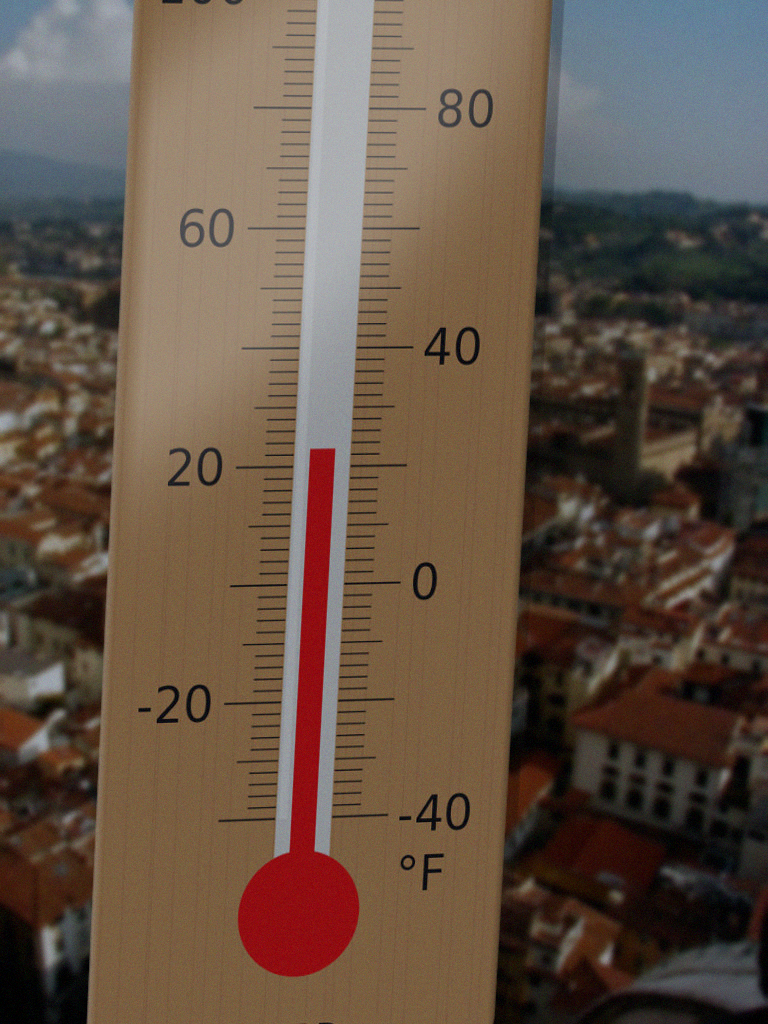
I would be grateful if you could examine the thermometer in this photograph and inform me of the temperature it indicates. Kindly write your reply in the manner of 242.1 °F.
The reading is 23 °F
